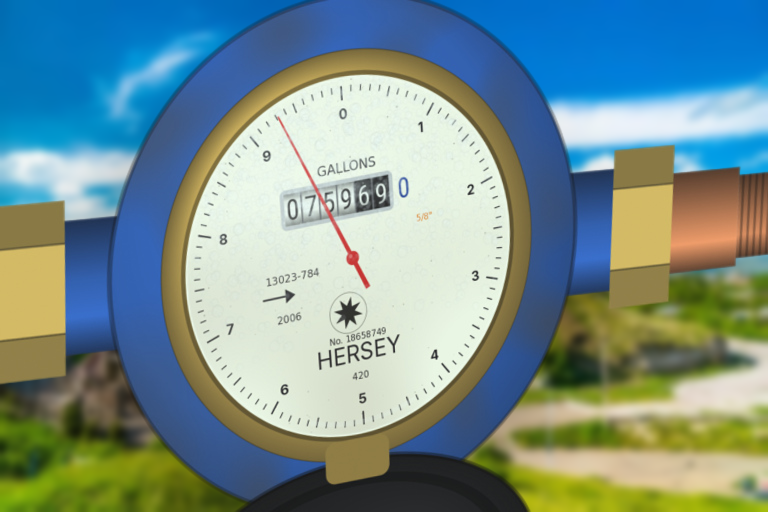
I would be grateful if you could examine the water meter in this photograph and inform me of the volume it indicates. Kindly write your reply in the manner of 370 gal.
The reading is 759689.3 gal
